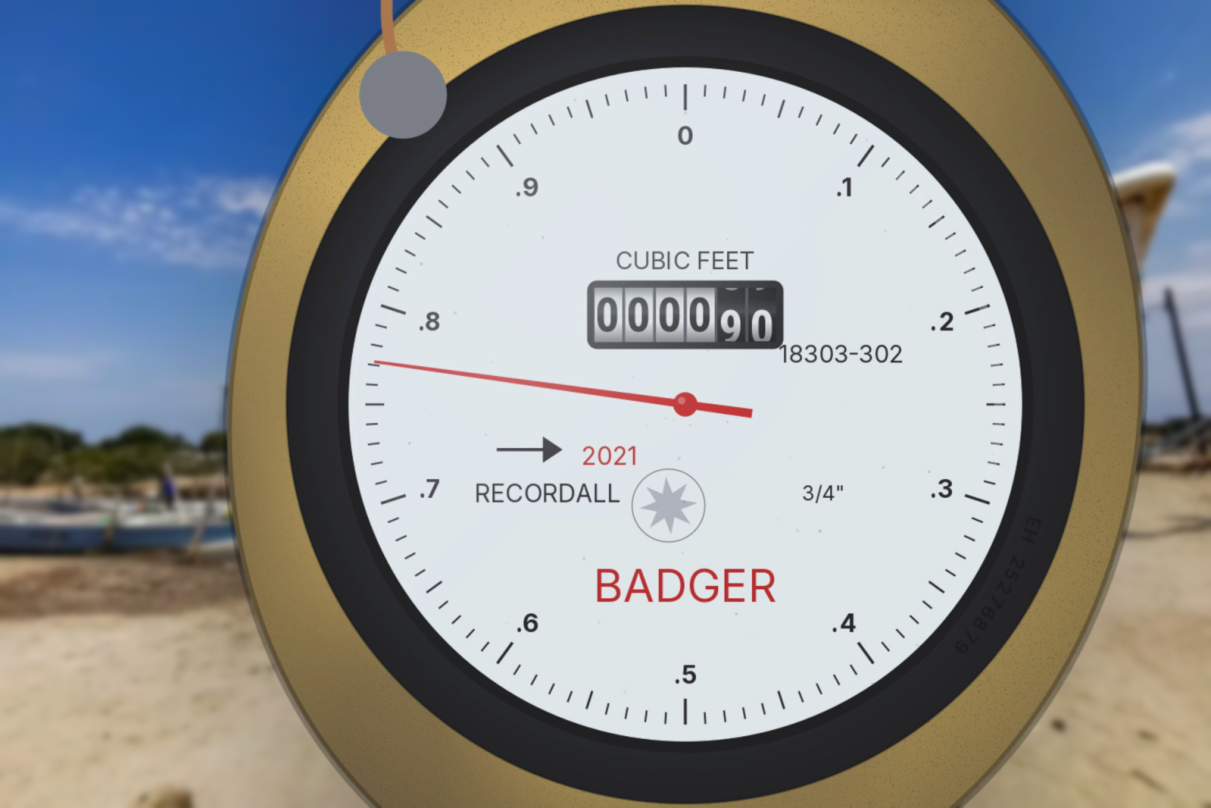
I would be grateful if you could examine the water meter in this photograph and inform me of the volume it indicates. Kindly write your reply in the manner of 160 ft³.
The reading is 89.77 ft³
